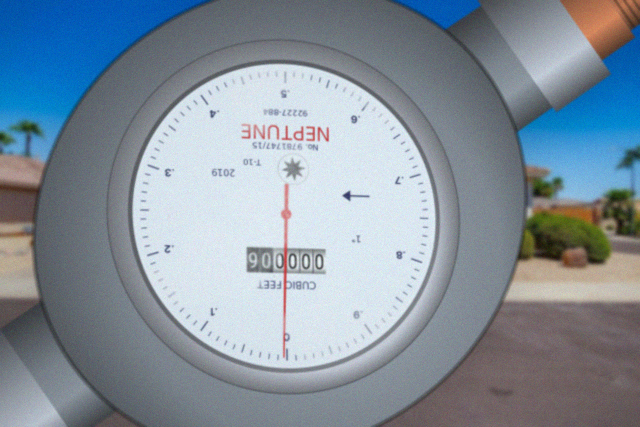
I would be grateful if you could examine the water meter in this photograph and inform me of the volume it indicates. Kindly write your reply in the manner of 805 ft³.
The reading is 6.00 ft³
